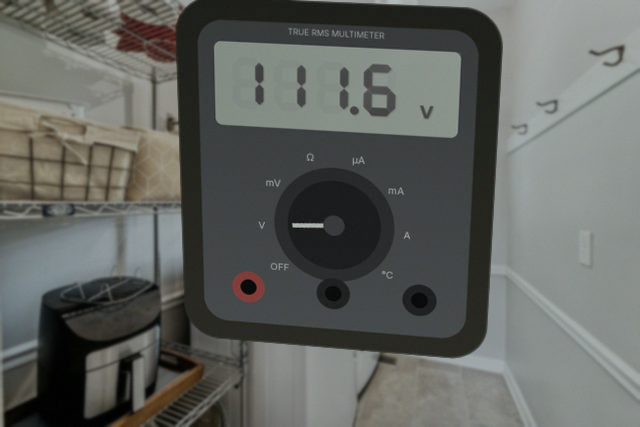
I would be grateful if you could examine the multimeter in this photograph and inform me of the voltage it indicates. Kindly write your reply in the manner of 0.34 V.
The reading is 111.6 V
